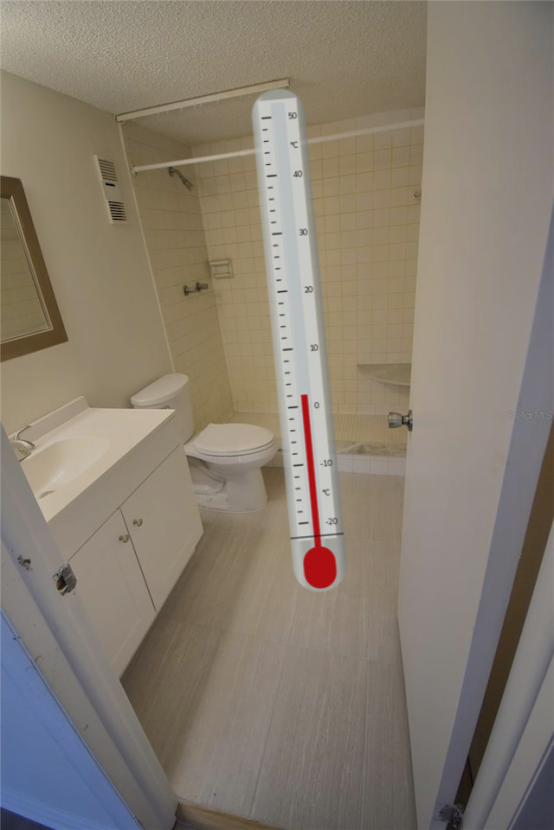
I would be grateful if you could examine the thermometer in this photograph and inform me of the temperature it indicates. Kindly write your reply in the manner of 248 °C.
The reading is 2 °C
